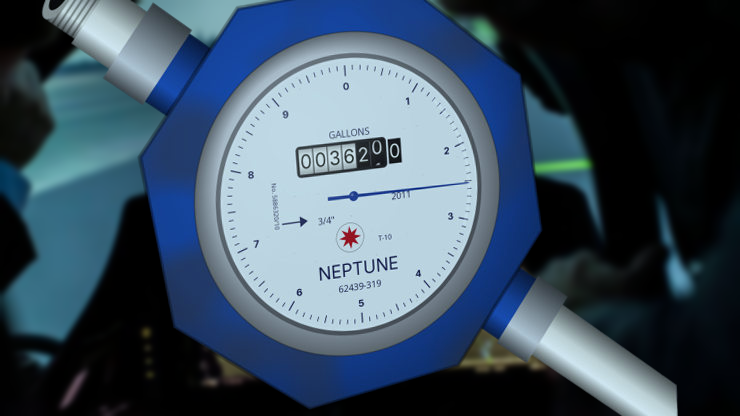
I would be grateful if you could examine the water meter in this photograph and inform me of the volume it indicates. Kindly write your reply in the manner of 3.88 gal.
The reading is 36202.5 gal
